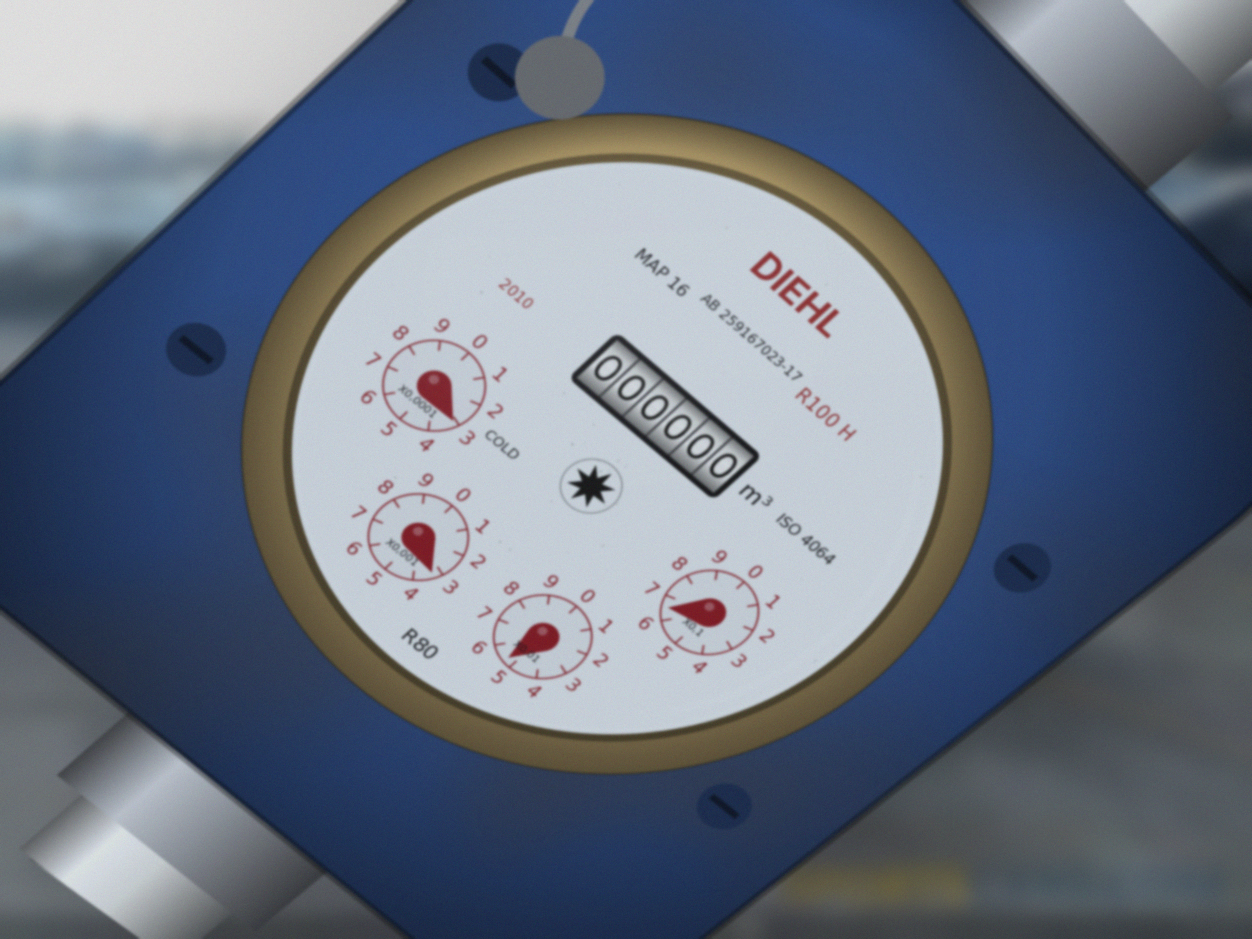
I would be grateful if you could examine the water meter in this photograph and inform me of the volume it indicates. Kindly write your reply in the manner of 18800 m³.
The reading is 0.6533 m³
